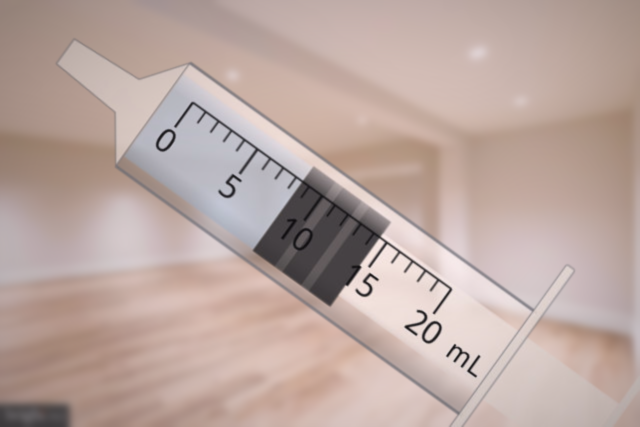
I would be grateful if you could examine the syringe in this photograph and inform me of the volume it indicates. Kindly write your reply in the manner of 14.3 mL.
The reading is 8.5 mL
